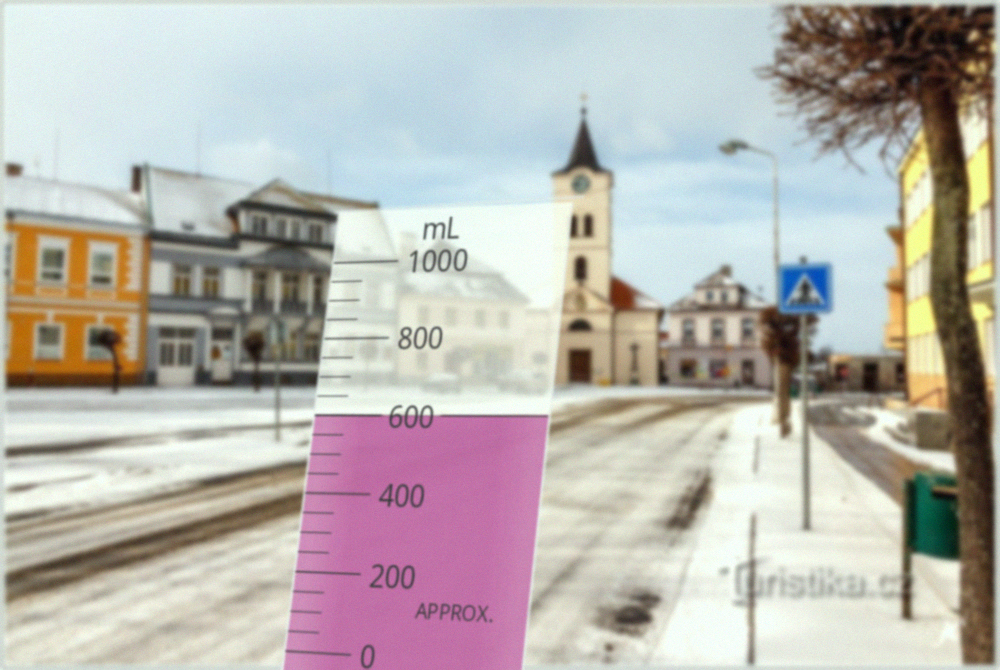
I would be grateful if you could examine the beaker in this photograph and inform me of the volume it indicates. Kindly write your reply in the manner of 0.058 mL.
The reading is 600 mL
